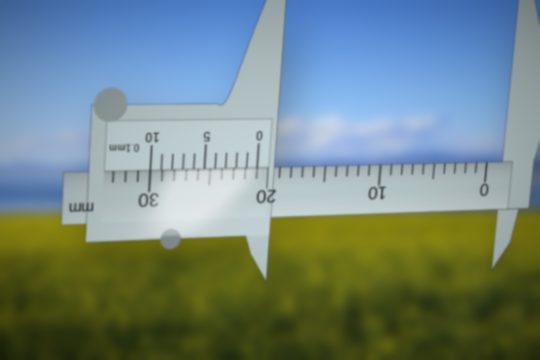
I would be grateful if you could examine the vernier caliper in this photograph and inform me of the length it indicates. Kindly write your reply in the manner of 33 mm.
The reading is 21.0 mm
